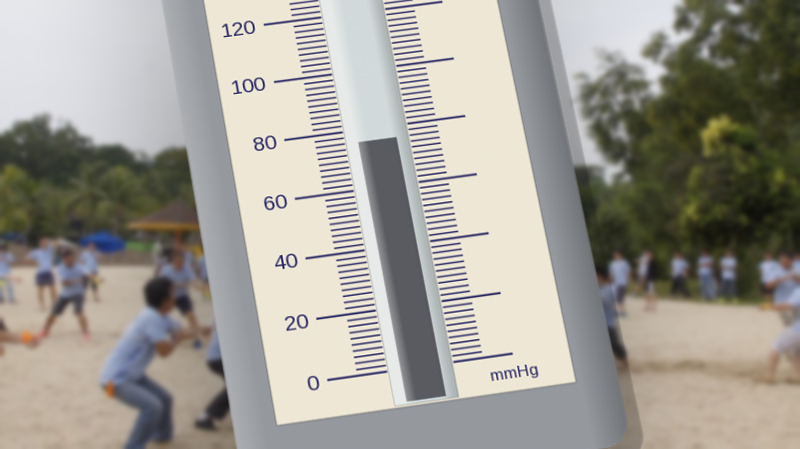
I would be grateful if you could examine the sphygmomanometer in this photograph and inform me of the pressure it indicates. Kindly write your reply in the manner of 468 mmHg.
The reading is 76 mmHg
